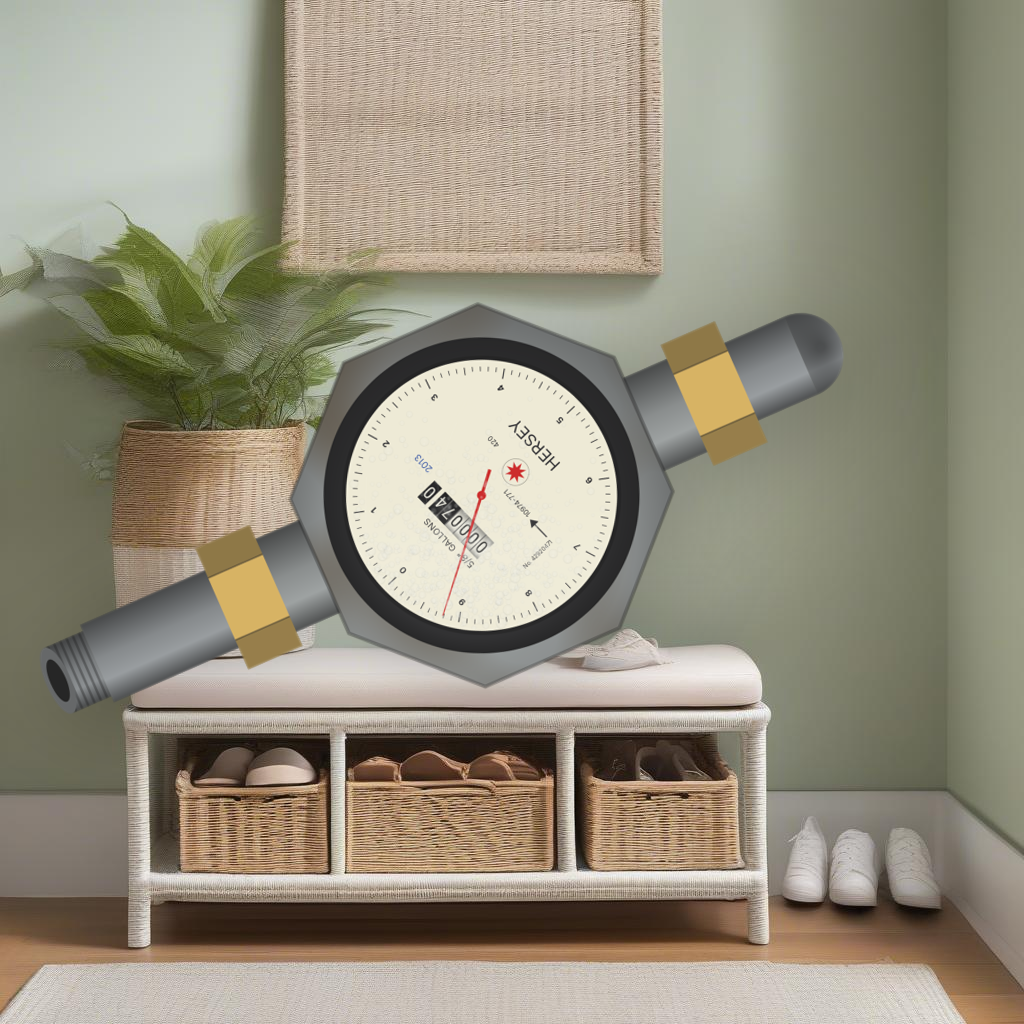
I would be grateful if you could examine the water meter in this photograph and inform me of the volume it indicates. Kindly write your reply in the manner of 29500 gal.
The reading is 739.2 gal
